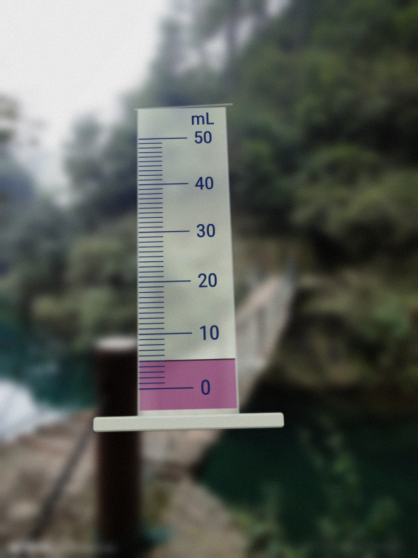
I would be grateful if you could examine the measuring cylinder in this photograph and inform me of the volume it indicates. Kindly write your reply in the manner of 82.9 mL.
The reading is 5 mL
